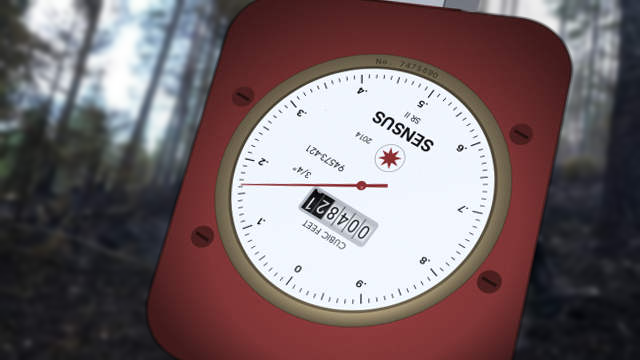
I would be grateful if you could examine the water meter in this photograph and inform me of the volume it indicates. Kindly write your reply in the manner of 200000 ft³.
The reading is 4821.16 ft³
